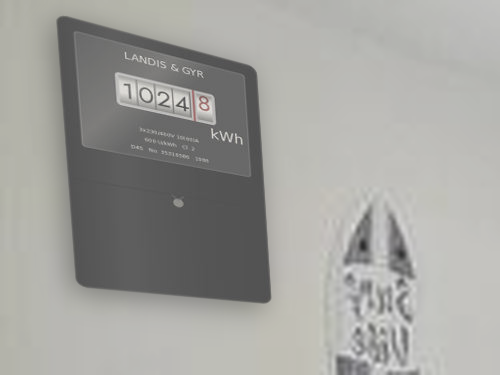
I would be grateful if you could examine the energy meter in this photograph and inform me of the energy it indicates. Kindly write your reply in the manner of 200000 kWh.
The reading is 1024.8 kWh
